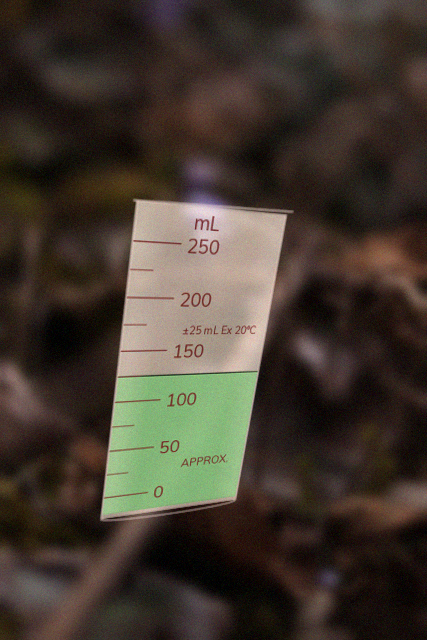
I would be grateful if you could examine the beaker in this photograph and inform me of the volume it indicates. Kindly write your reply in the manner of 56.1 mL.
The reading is 125 mL
